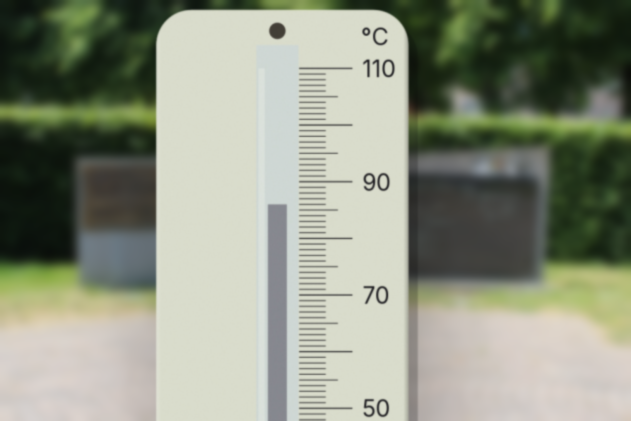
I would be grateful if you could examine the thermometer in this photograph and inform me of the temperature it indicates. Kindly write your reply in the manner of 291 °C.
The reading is 86 °C
